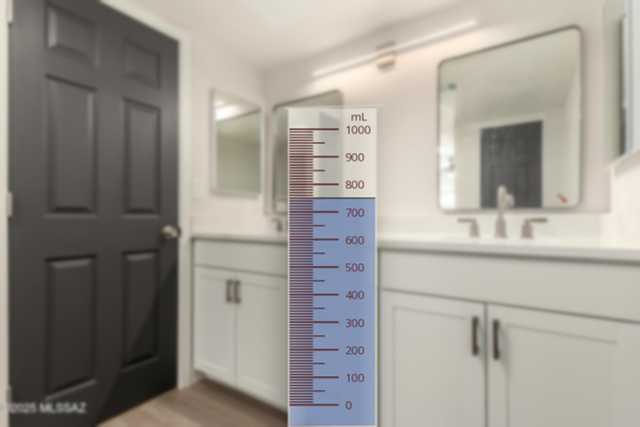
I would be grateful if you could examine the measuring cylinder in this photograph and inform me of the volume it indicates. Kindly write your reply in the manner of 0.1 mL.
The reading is 750 mL
